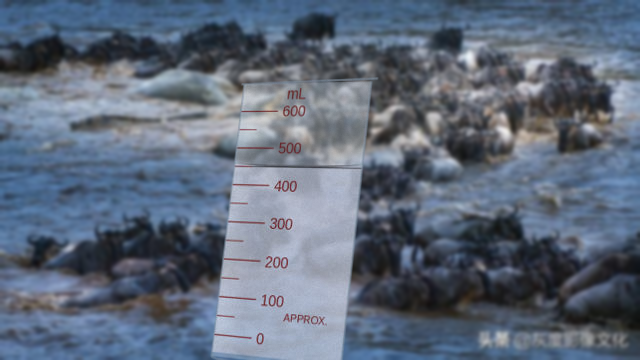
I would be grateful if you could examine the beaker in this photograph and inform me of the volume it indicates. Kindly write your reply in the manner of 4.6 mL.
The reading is 450 mL
